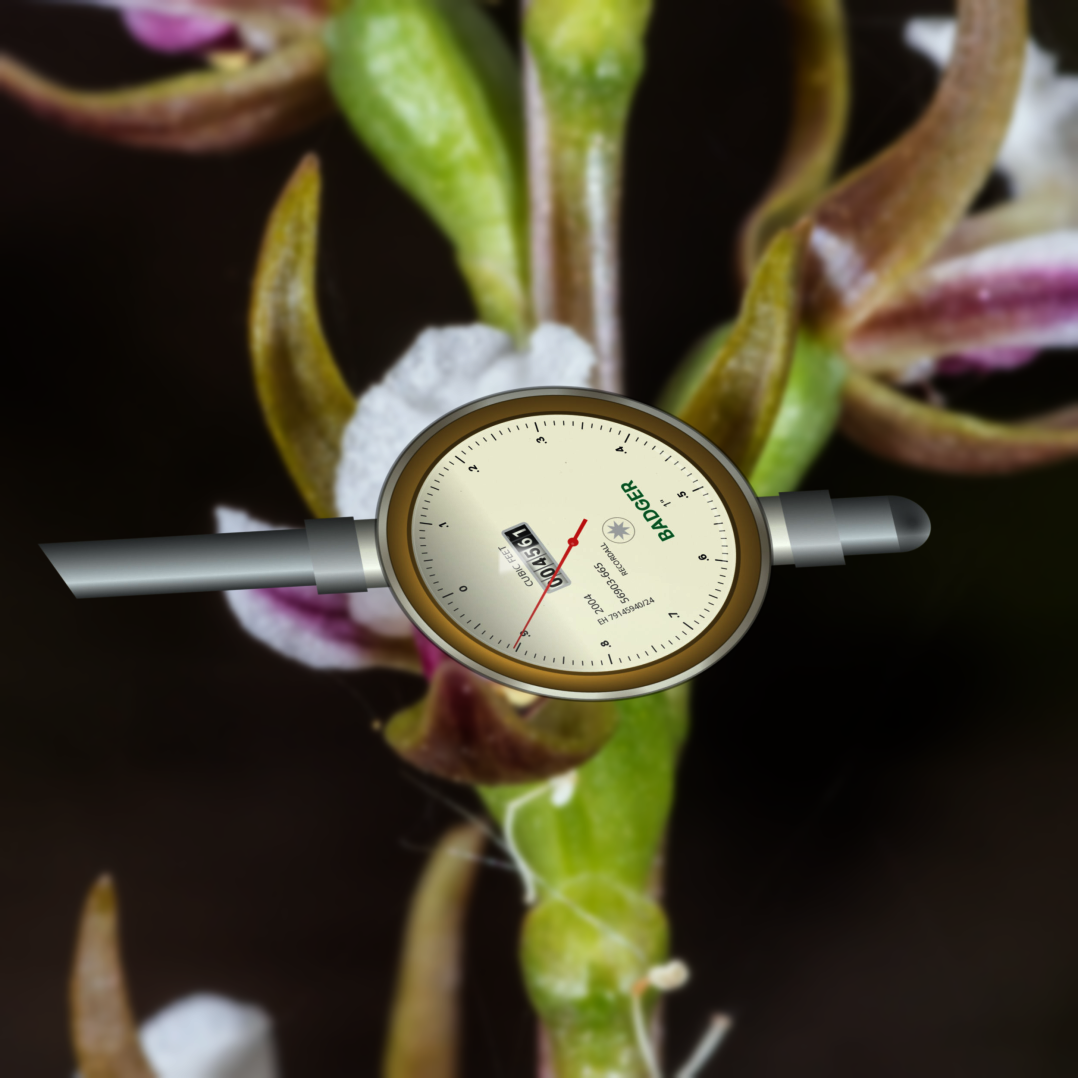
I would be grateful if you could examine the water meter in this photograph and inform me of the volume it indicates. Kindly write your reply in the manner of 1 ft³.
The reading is 4560.90 ft³
